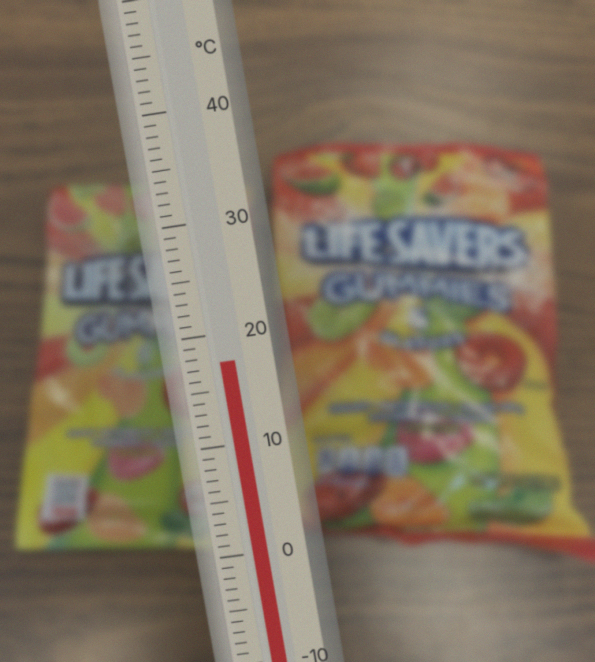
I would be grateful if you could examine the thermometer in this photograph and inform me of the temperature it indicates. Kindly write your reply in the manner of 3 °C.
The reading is 17.5 °C
